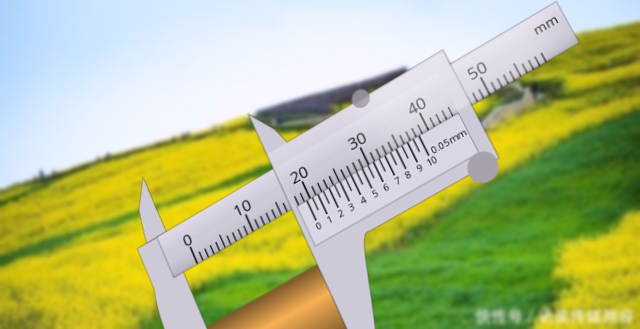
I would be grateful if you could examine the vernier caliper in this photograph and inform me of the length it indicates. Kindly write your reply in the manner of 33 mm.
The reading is 19.4 mm
